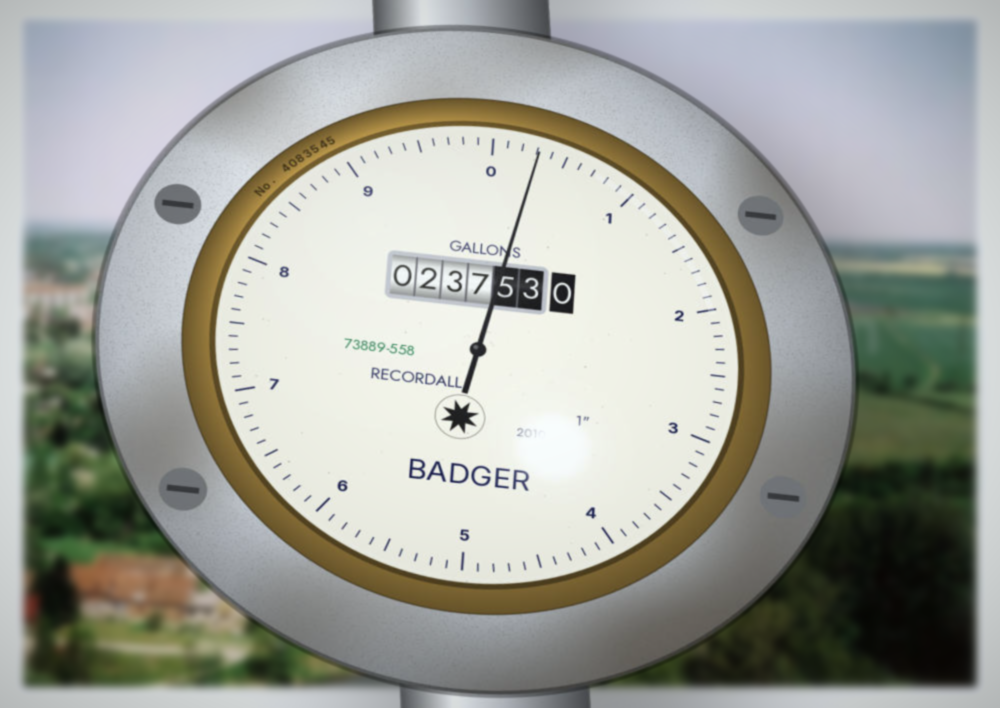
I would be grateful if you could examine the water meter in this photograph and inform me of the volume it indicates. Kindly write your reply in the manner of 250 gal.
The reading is 237530.3 gal
